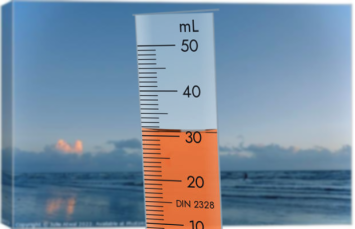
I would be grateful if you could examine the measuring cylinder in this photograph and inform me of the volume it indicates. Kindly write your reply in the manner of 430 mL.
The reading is 31 mL
